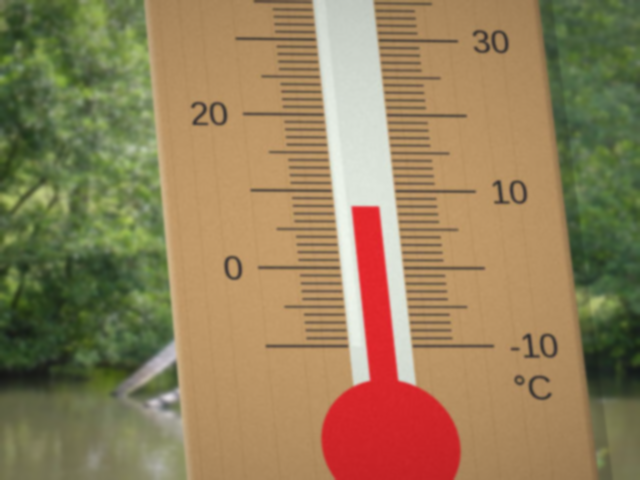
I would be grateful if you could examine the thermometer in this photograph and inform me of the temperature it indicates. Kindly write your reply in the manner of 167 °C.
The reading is 8 °C
